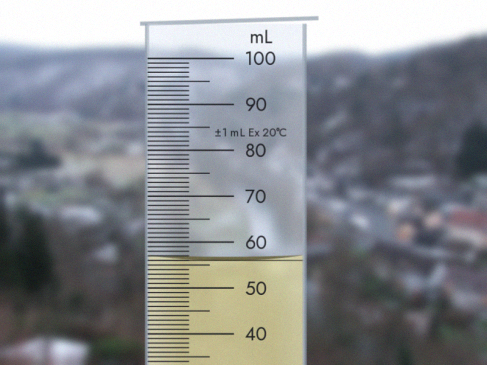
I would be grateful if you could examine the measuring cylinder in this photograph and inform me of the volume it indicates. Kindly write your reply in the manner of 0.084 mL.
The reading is 56 mL
